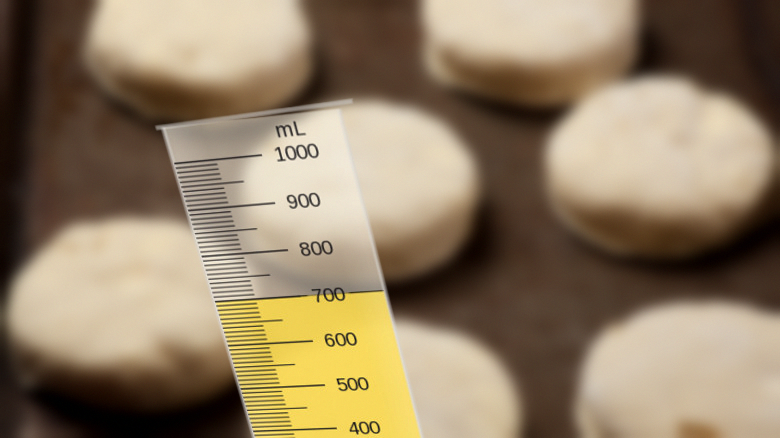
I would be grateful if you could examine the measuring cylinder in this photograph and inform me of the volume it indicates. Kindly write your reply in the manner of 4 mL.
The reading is 700 mL
